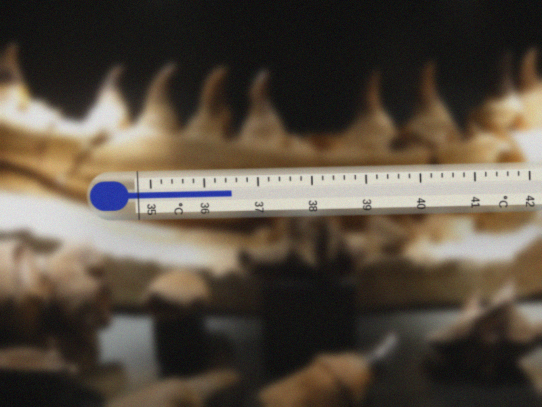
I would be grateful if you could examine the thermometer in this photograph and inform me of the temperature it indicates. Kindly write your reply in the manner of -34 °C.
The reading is 36.5 °C
